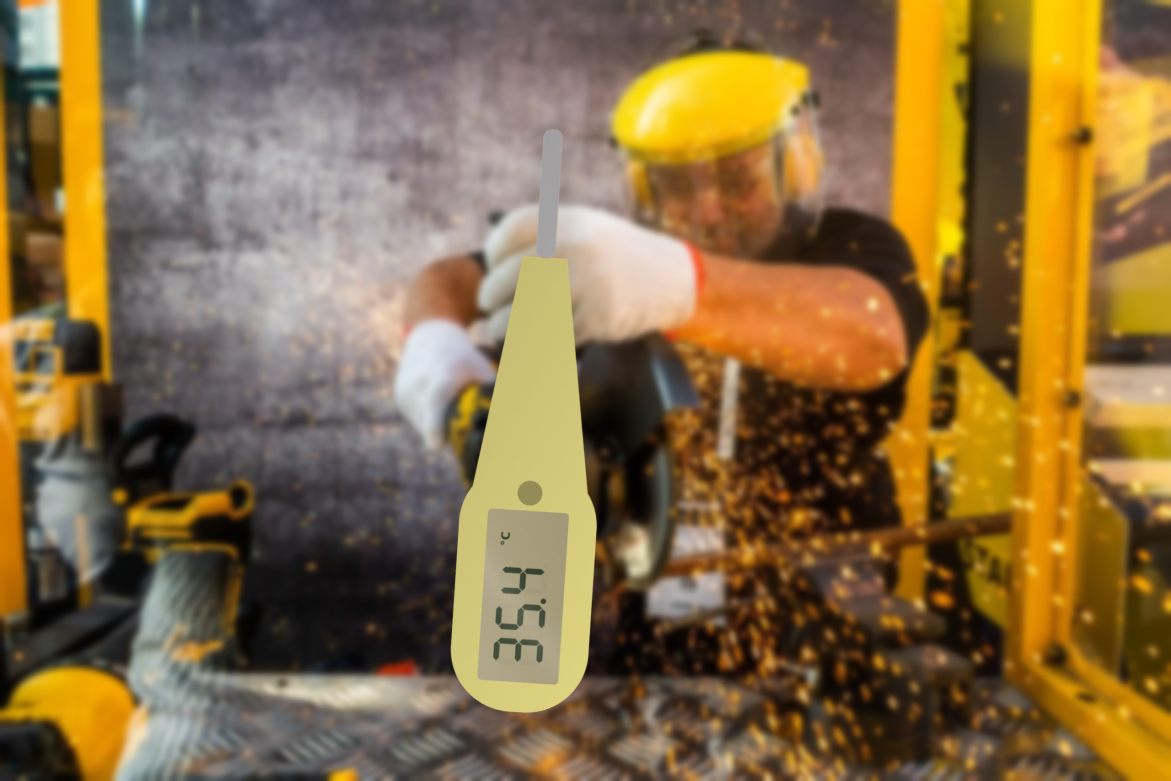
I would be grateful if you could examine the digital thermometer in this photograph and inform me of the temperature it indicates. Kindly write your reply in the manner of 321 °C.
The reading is 35.4 °C
